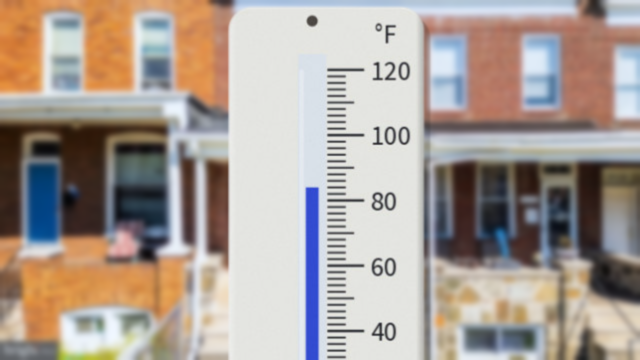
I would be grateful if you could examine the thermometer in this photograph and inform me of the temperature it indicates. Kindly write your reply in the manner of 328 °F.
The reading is 84 °F
